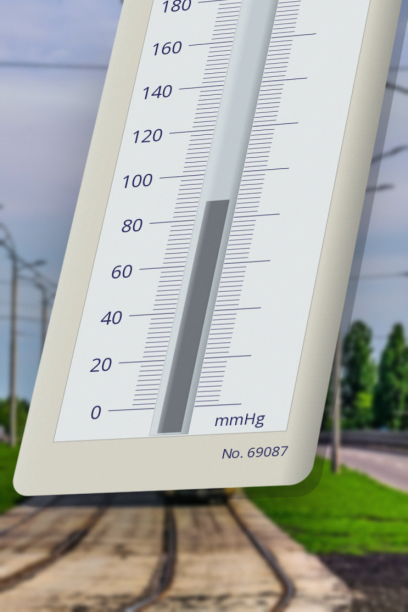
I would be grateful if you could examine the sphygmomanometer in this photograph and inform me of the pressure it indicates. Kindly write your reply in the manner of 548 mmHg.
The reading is 88 mmHg
